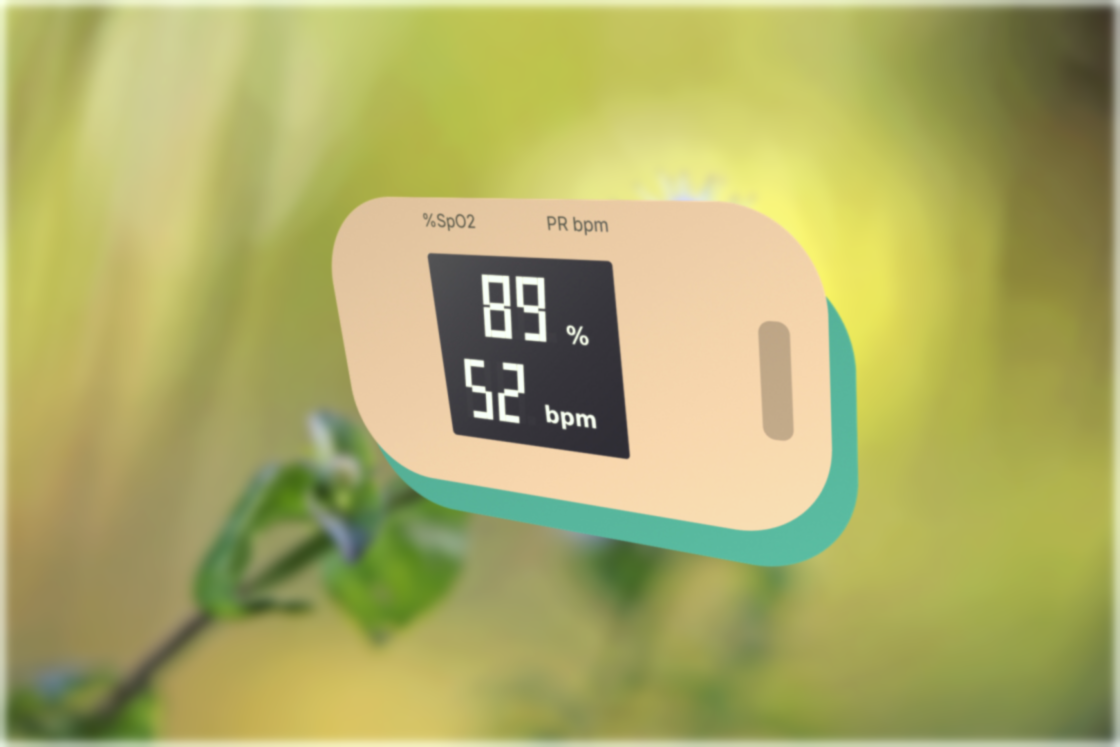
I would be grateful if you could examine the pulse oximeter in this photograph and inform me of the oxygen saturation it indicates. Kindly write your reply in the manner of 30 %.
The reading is 89 %
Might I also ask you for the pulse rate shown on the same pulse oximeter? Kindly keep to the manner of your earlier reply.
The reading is 52 bpm
